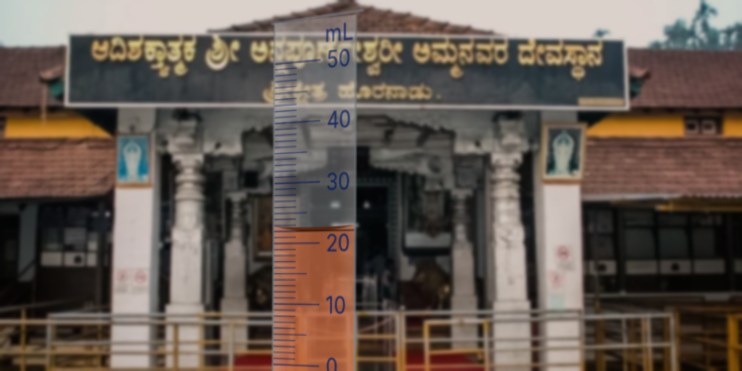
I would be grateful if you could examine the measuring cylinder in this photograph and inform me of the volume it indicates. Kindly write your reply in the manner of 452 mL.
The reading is 22 mL
